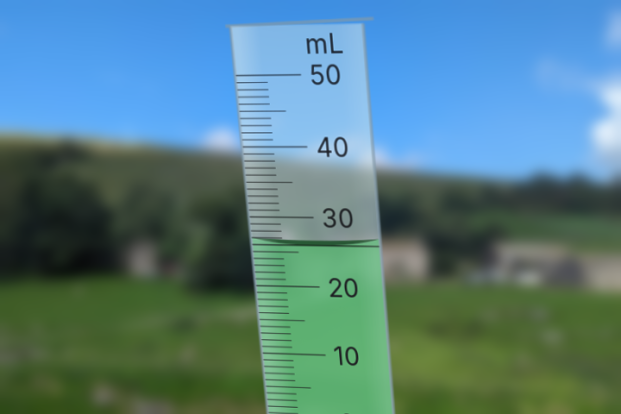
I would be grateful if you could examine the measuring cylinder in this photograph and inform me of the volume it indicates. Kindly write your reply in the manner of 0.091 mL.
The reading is 26 mL
